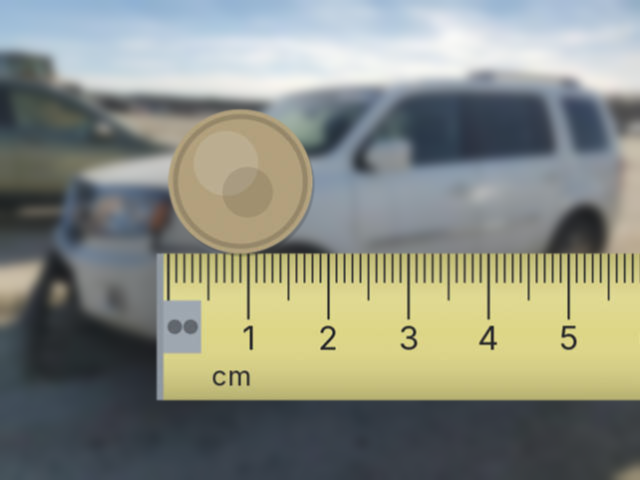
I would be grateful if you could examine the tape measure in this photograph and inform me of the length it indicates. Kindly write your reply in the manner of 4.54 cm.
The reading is 1.8 cm
